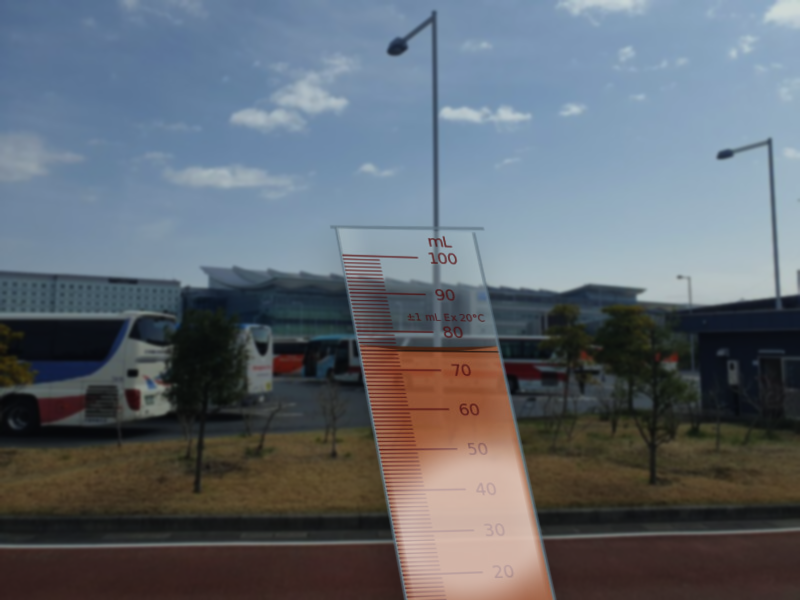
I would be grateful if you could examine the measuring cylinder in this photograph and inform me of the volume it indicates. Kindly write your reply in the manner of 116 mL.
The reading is 75 mL
